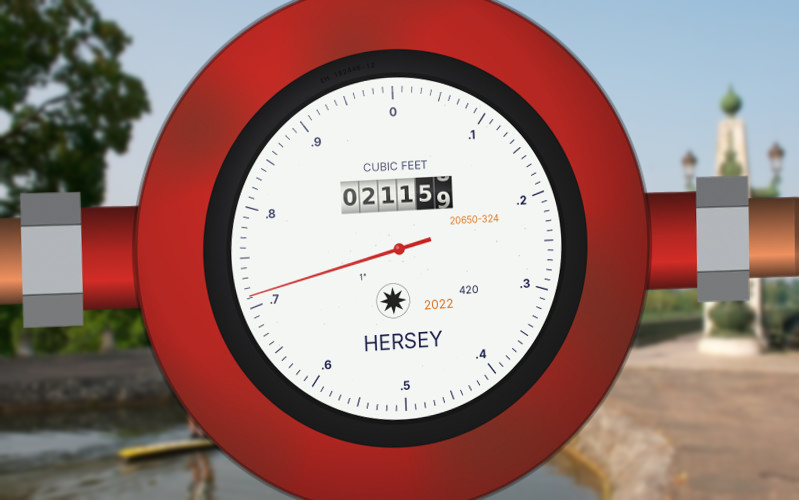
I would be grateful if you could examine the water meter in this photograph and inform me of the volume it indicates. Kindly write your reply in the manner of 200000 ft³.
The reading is 21158.71 ft³
